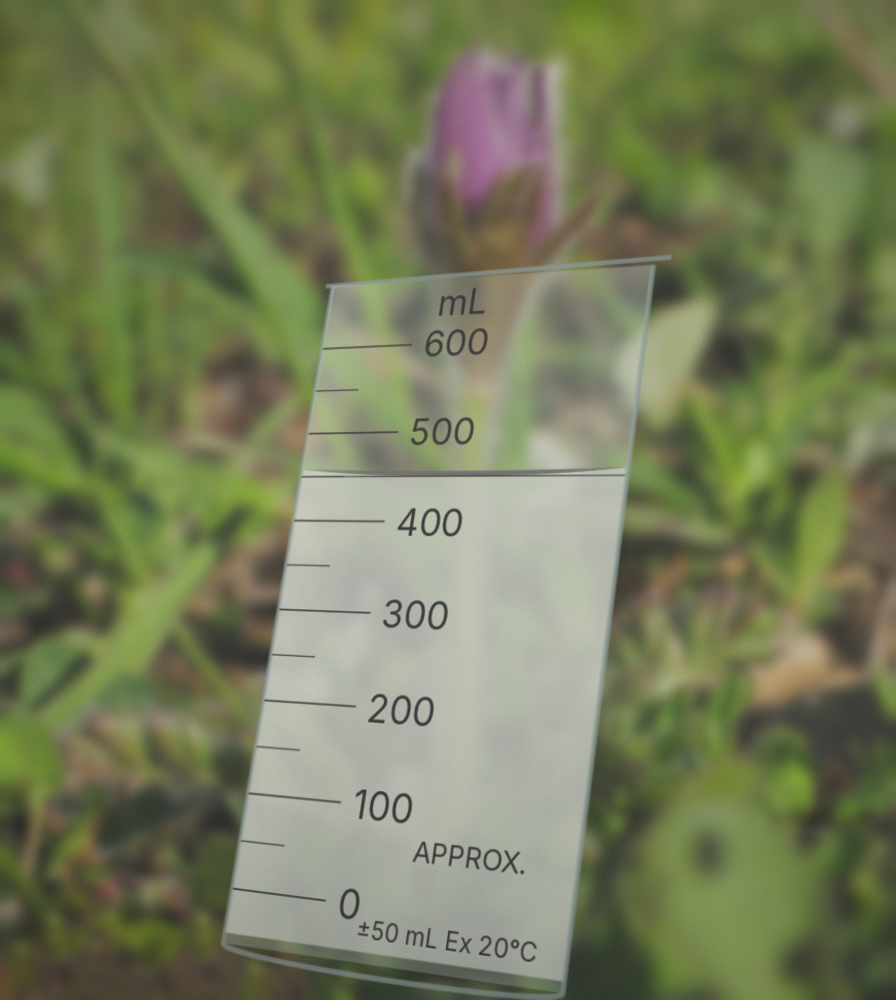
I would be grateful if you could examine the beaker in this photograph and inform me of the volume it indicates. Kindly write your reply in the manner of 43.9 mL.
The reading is 450 mL
